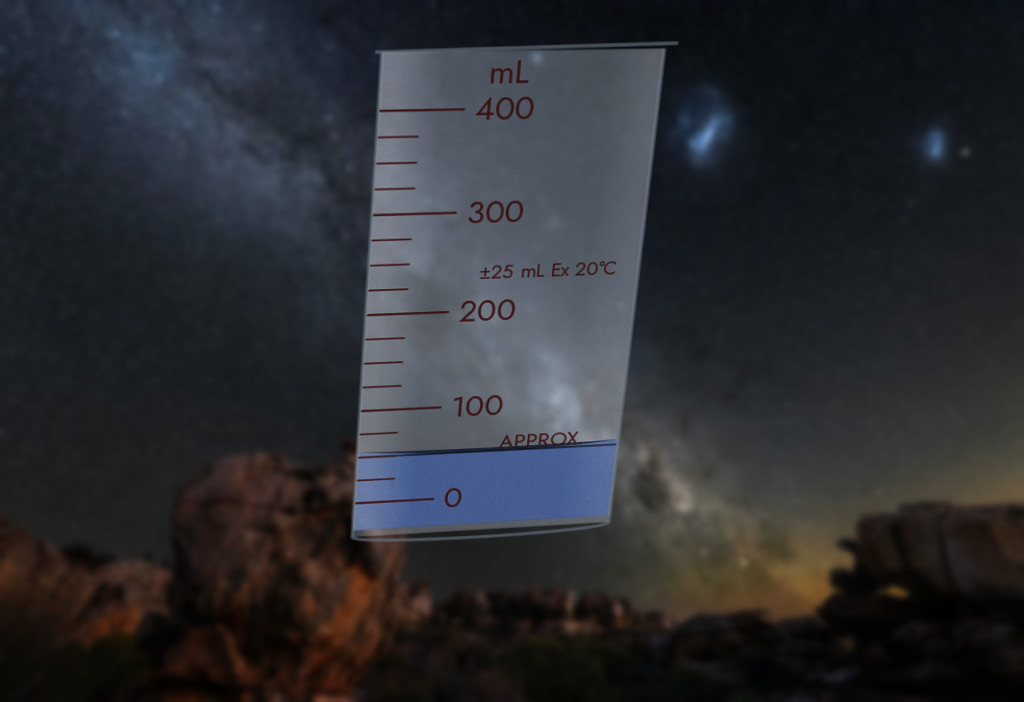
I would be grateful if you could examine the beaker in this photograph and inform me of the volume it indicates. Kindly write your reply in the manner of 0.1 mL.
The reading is 50 mL
